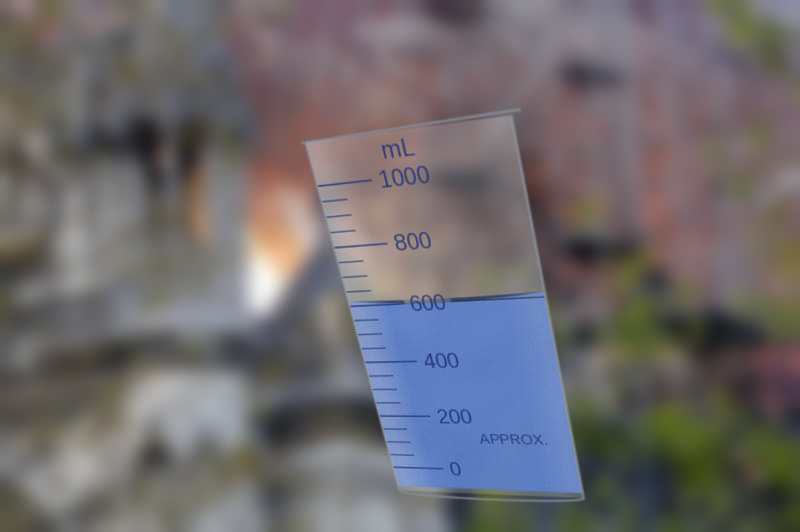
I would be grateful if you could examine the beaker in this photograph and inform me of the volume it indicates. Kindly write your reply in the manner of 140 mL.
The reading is 600 mL
